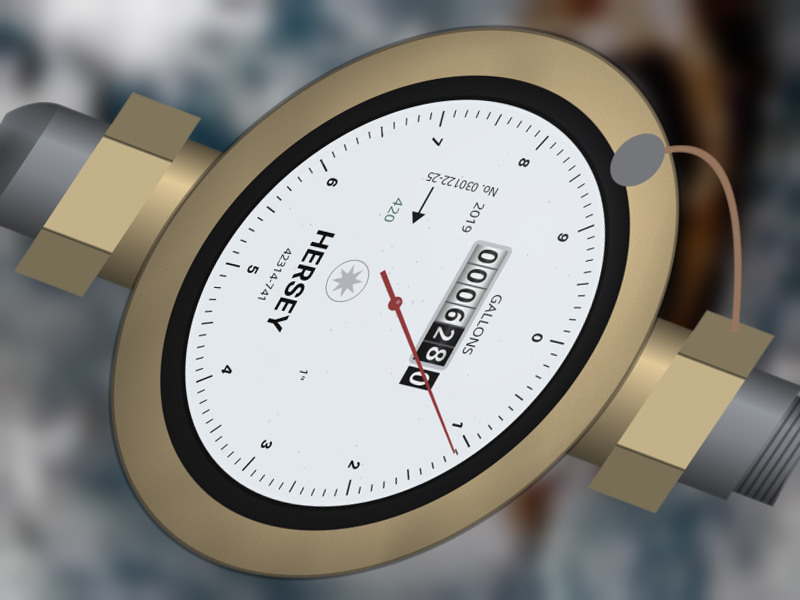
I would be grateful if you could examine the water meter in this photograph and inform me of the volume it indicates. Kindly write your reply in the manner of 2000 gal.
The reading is 6281.1 gal
